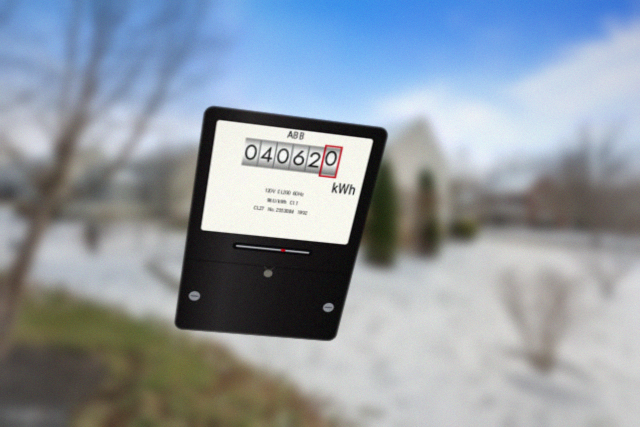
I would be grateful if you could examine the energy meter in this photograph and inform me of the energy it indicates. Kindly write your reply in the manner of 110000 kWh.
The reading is 4062.0 kWh
